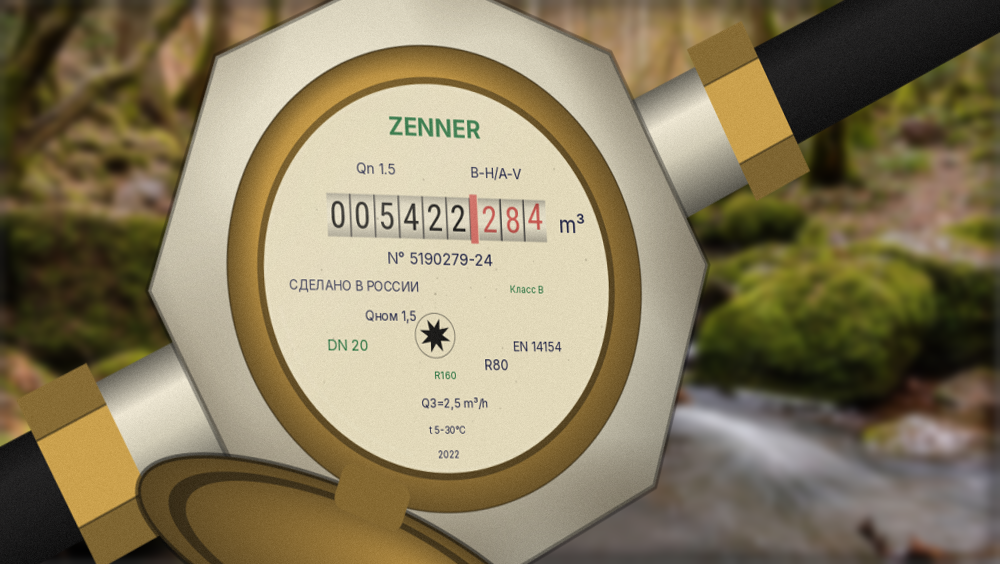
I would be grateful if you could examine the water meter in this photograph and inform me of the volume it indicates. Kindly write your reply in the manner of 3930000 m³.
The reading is 5422.284 m³
